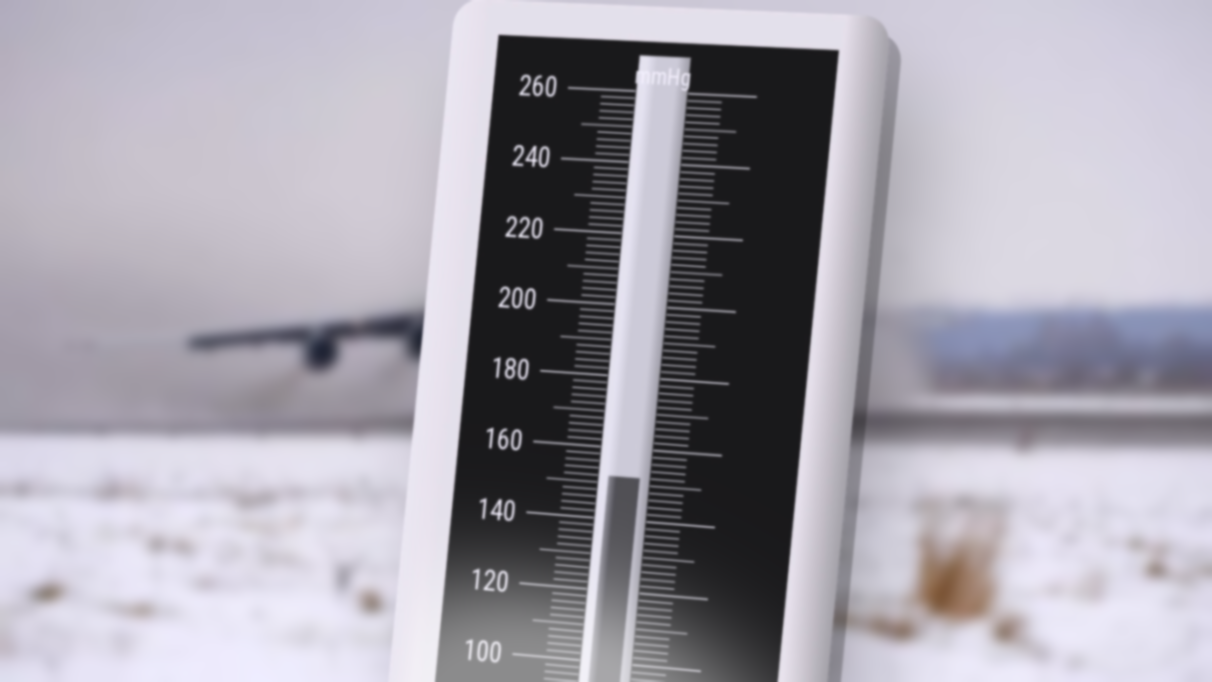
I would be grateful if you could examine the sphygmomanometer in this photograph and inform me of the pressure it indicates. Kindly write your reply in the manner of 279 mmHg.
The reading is 152 mmHg
